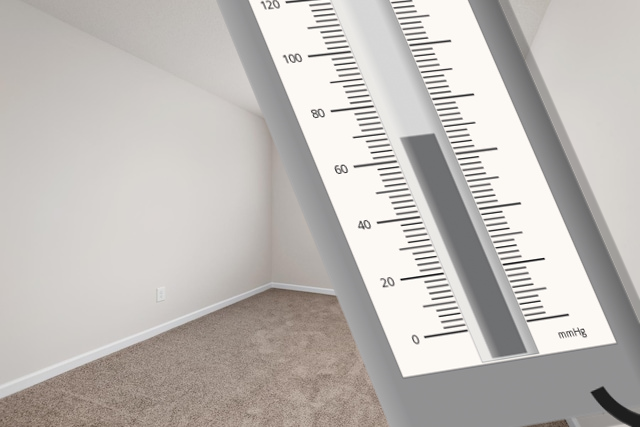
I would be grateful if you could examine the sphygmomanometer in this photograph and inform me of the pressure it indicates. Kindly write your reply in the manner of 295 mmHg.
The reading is 68 mmHg
